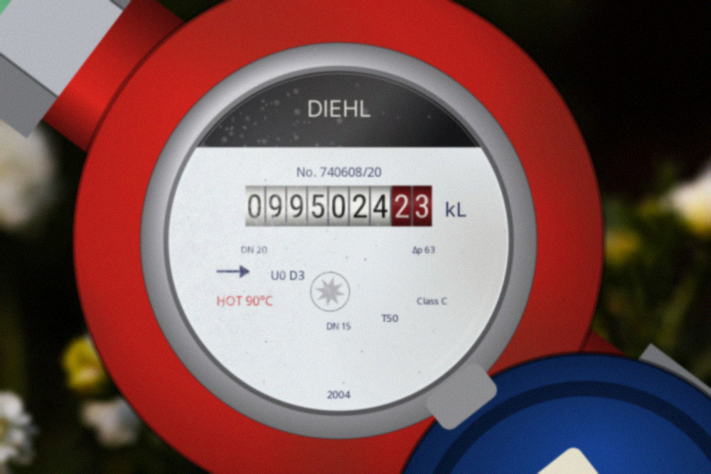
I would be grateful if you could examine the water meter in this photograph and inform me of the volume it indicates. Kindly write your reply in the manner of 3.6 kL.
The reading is 995024.23 kL
